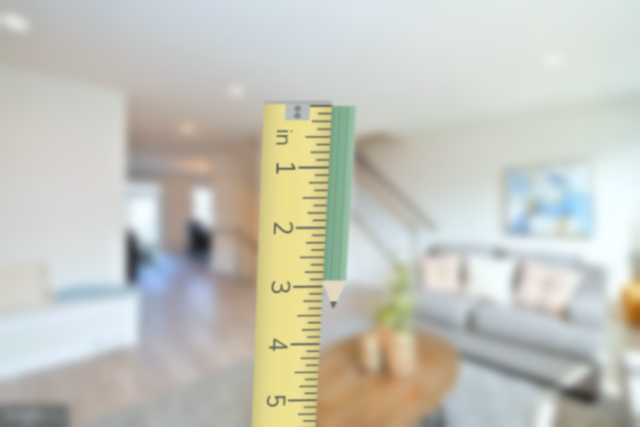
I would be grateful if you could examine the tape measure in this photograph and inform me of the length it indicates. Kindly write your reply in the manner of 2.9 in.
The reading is 3.375 in
